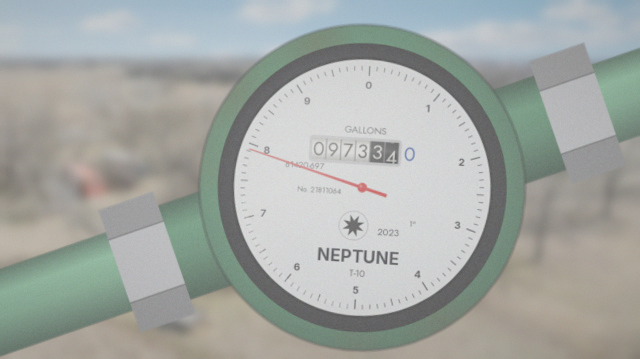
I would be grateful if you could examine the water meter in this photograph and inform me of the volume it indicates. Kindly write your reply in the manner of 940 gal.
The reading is 973337.9 gal
